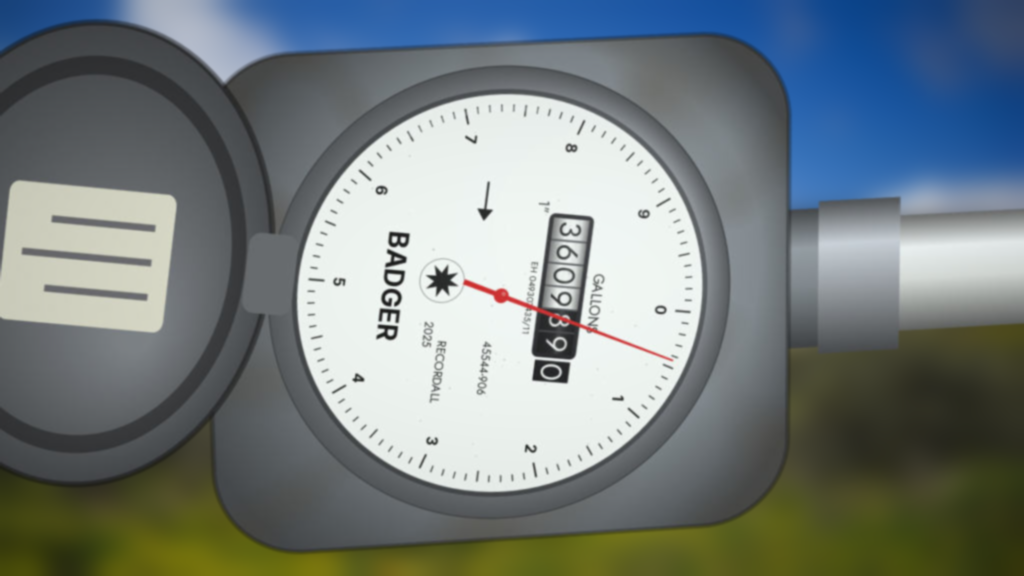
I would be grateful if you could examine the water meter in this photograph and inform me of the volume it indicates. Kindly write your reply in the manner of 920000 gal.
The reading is 3609890.4 gal
